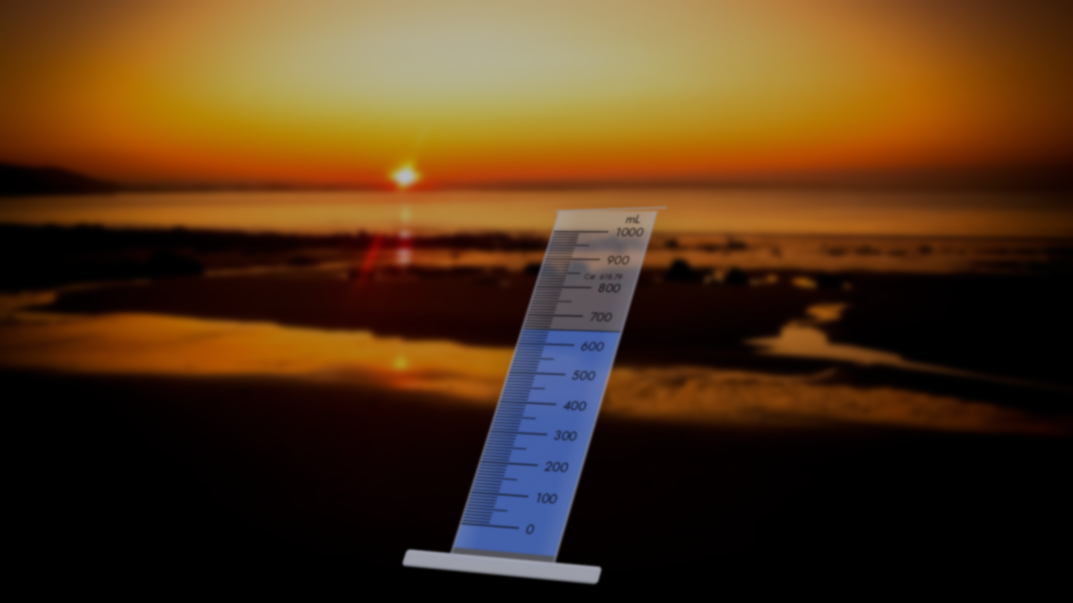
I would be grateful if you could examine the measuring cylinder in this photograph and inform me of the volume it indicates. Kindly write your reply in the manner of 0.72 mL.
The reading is 650 mL
